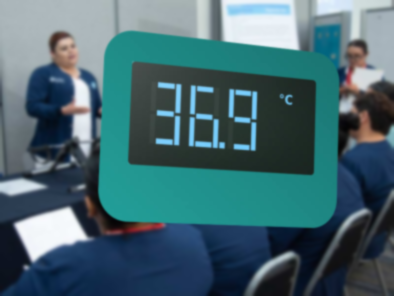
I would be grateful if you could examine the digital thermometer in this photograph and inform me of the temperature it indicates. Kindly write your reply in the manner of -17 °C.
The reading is 36.9 °C
